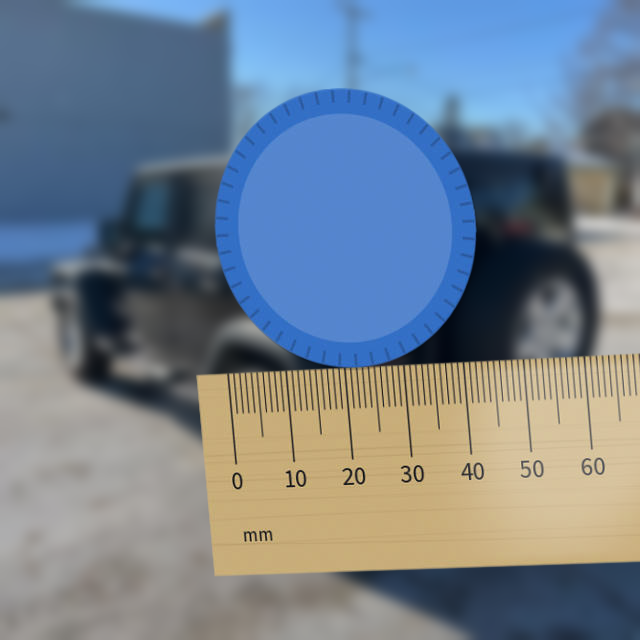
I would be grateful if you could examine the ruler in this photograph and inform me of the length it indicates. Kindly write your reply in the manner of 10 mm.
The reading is 44 mm
